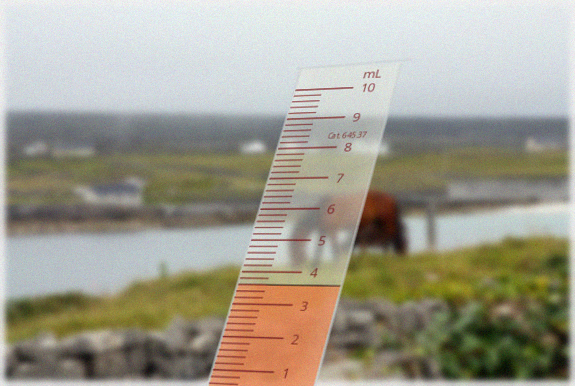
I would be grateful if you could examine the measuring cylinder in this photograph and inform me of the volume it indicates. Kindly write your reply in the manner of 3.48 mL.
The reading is 3.6 mL
